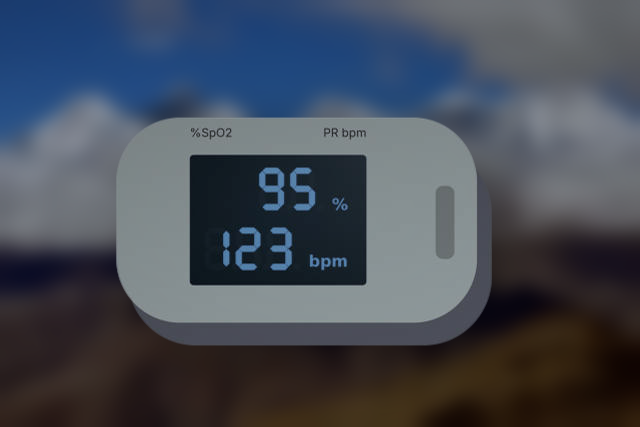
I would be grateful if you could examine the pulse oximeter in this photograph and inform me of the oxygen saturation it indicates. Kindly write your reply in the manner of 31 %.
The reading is 95 %
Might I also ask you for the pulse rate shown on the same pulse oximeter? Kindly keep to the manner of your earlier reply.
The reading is 123 bpm
